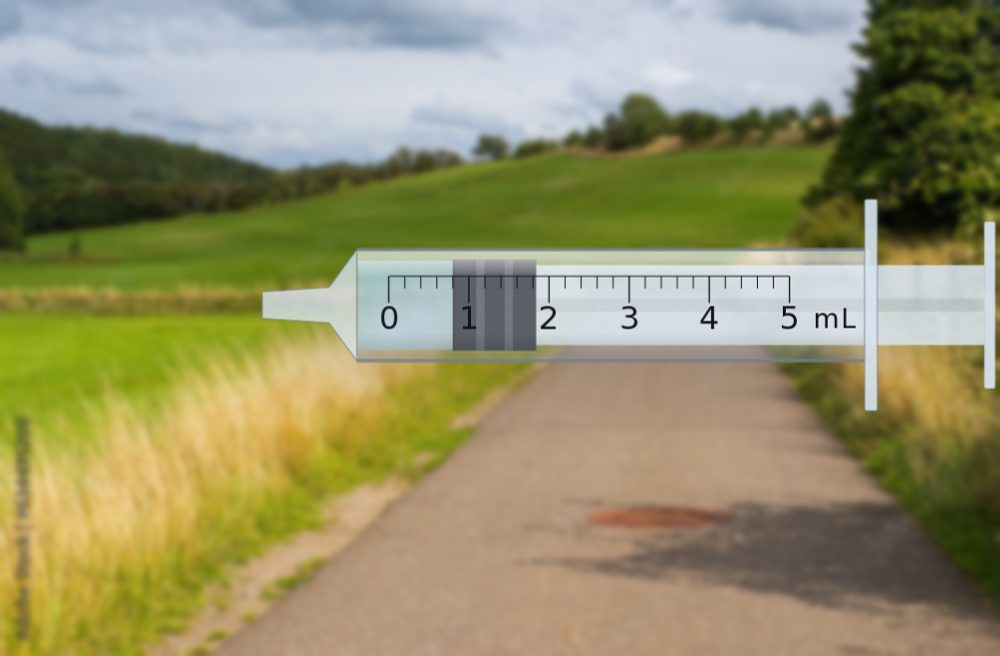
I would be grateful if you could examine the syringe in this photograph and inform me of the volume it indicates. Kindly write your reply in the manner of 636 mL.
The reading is 0.8 mL
